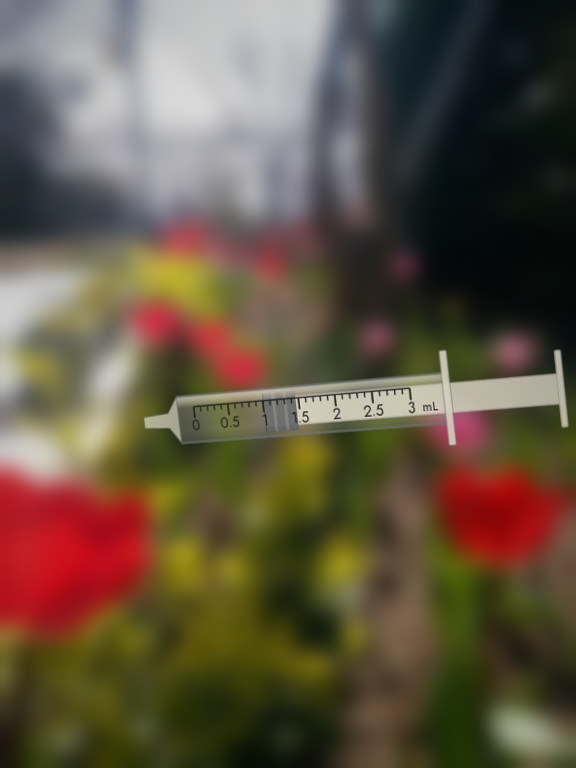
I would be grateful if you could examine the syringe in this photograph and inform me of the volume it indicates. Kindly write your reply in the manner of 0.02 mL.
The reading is 1 mL
